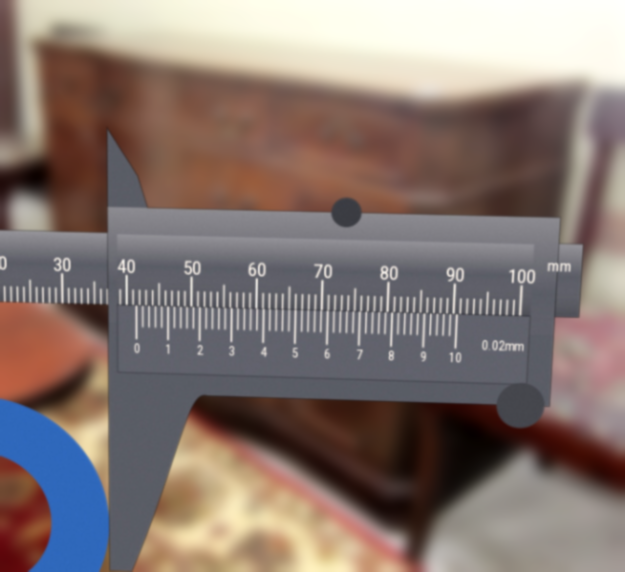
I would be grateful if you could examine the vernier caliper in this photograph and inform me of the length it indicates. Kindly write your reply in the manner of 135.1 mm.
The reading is 41.5 mm
